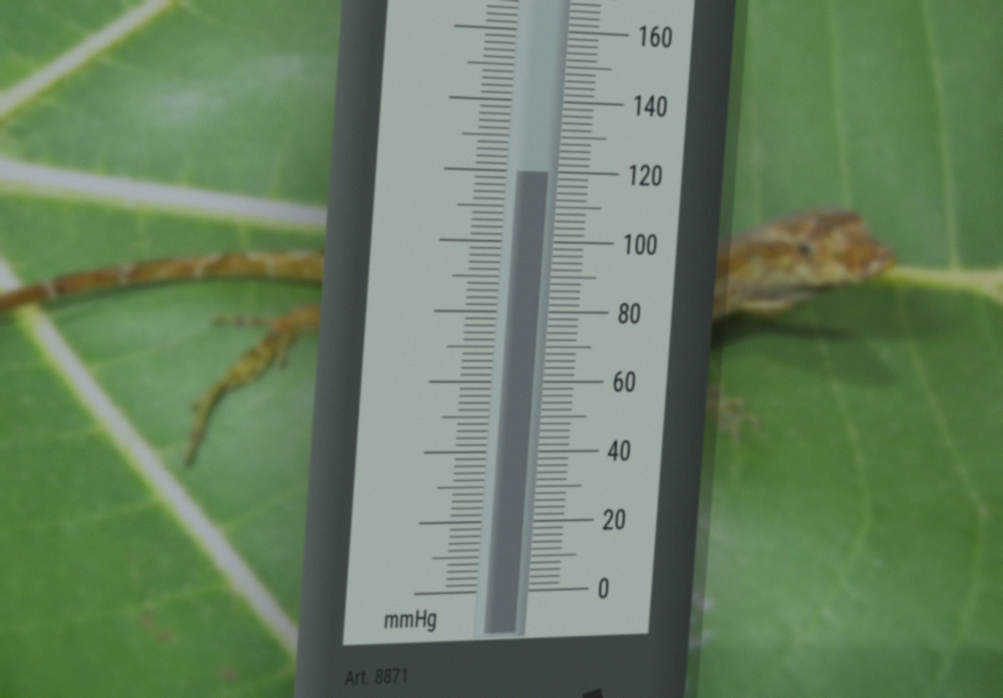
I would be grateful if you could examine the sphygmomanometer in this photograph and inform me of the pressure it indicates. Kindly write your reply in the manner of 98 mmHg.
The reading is 120 mmHg
